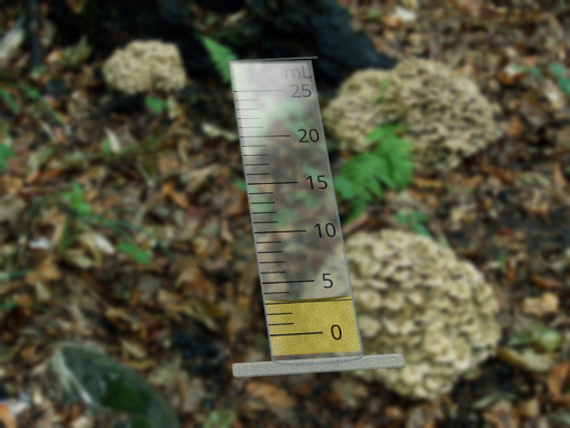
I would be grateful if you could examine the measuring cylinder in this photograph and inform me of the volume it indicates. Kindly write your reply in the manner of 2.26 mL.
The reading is 3 mL
